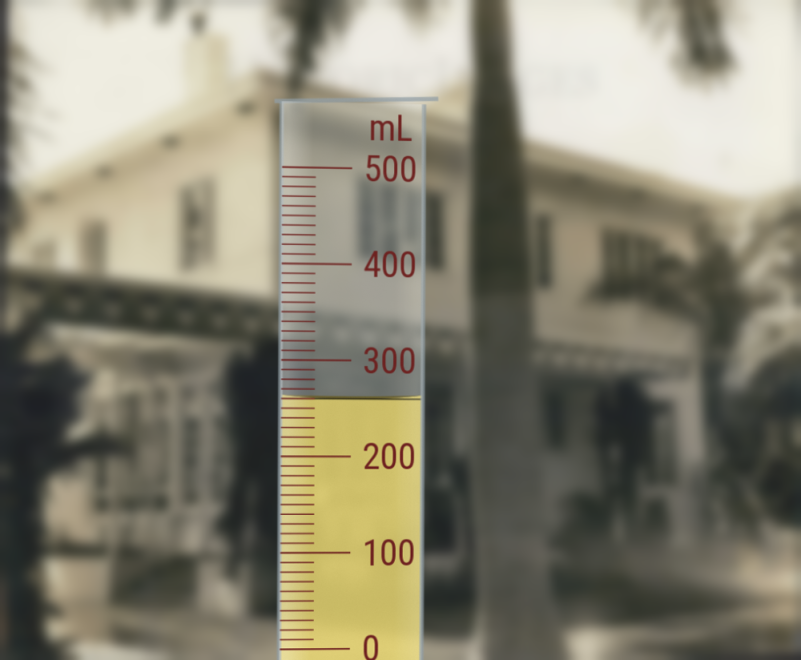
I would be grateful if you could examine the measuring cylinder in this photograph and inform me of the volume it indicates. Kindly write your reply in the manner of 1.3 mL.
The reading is 260 mL
